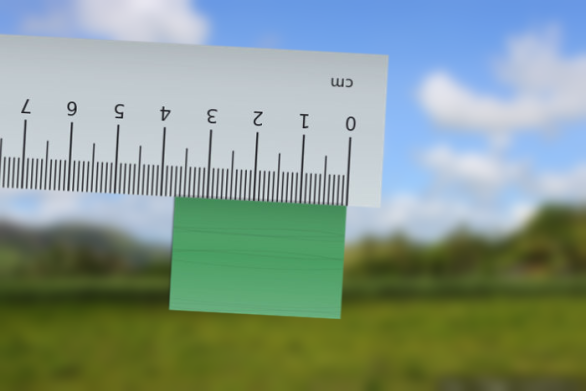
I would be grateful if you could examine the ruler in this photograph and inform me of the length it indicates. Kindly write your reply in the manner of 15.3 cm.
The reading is 3.7 cm
